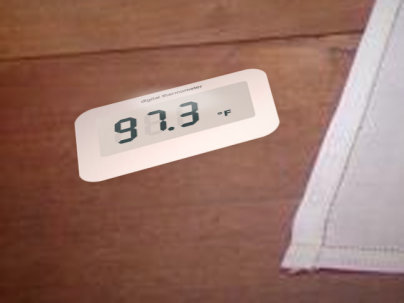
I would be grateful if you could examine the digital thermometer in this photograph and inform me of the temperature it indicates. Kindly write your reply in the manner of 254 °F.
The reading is 97.3 °F
